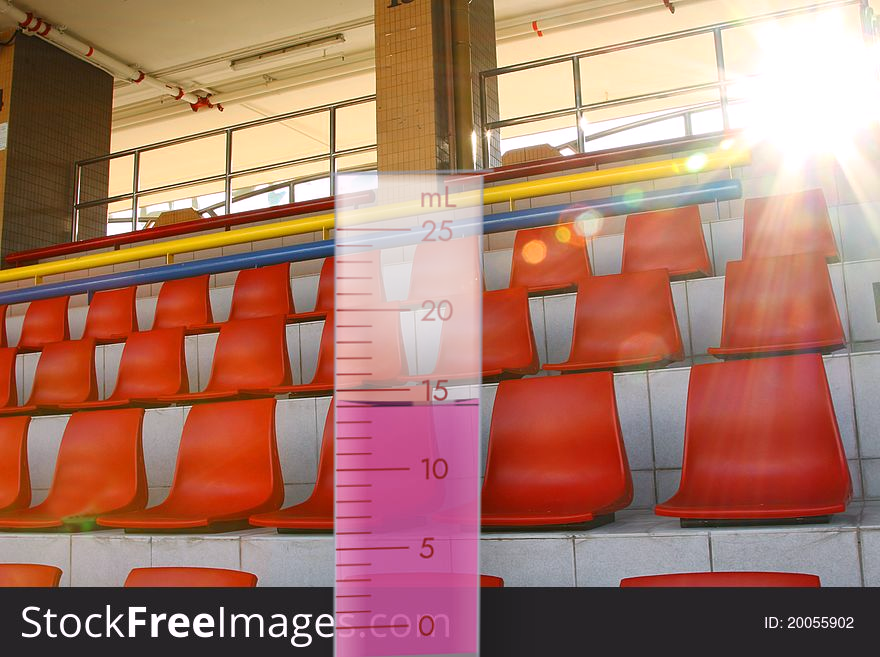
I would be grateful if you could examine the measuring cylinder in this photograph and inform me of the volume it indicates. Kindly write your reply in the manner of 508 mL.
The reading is 14 mL
